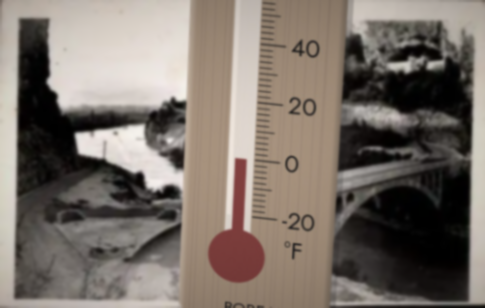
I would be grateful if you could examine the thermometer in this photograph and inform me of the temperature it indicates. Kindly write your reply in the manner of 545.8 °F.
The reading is 0 °F
